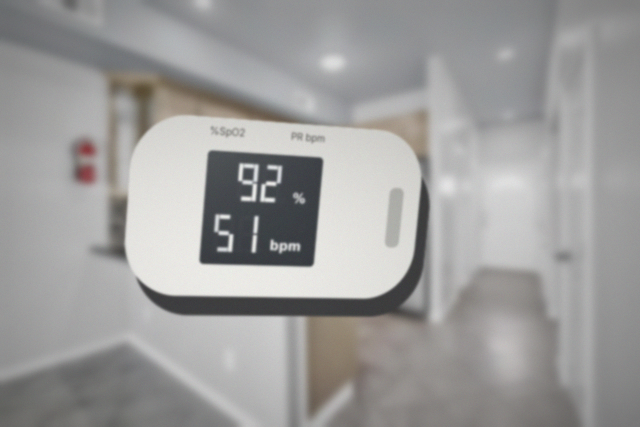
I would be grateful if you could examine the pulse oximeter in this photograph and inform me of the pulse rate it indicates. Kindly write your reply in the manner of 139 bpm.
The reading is 51 bpm
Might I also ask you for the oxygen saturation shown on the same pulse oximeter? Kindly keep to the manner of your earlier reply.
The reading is 92 %
